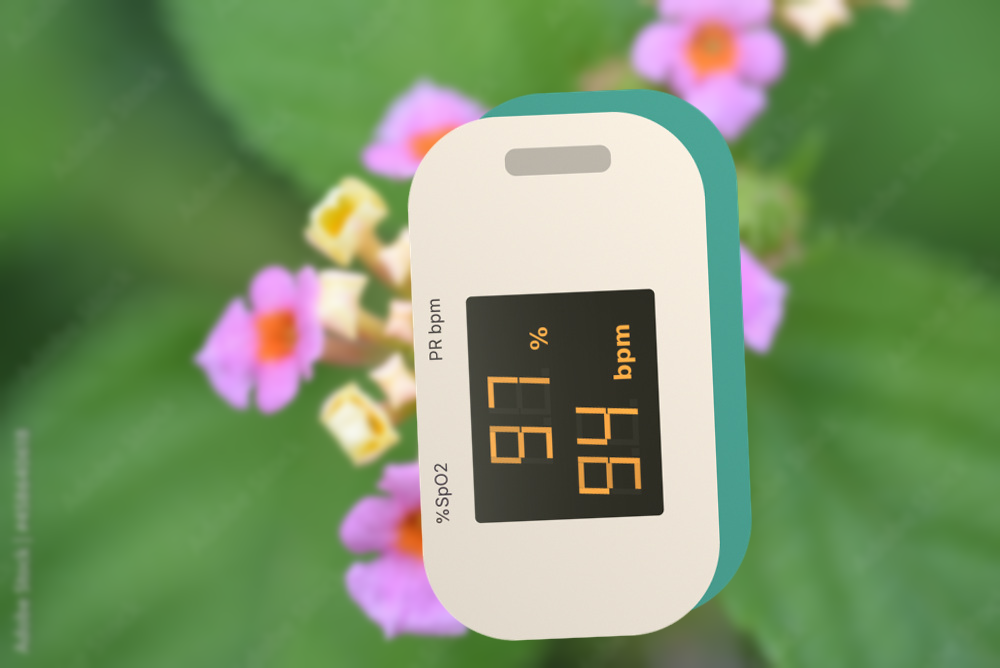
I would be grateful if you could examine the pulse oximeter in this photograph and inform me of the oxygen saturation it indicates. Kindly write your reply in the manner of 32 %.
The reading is 97 %
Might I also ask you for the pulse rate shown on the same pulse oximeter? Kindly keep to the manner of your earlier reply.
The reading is 94 bpm
